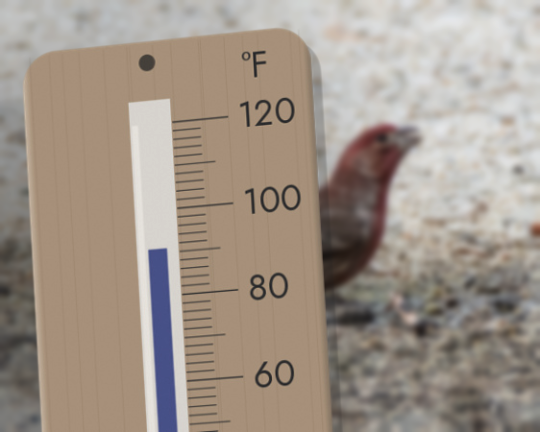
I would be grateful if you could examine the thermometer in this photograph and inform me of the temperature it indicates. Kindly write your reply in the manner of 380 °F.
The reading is 91 °F
